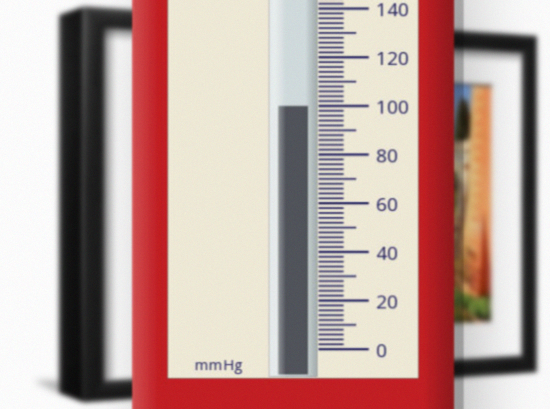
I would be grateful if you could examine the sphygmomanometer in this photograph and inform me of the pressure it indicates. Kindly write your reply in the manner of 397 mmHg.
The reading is 100 mmHg
